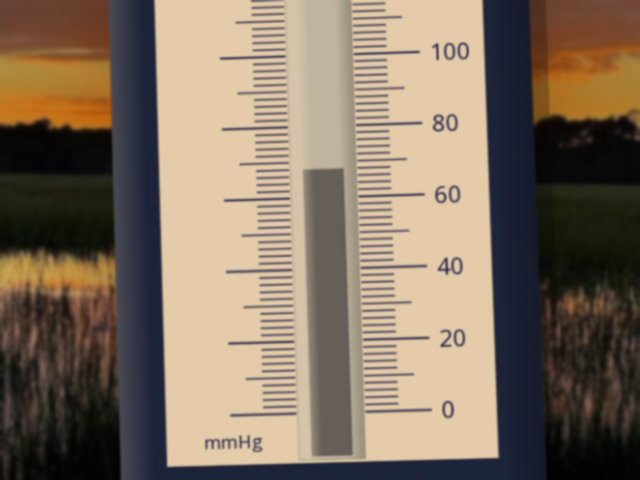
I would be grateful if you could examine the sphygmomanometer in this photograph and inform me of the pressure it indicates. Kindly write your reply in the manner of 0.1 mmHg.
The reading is 68 mmHg
